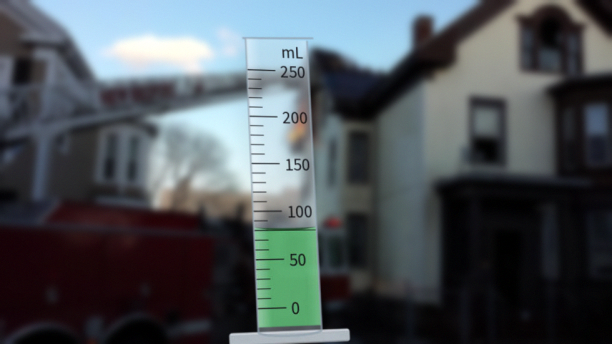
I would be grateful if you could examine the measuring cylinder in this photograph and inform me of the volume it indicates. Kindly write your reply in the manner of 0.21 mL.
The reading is 80 mL
